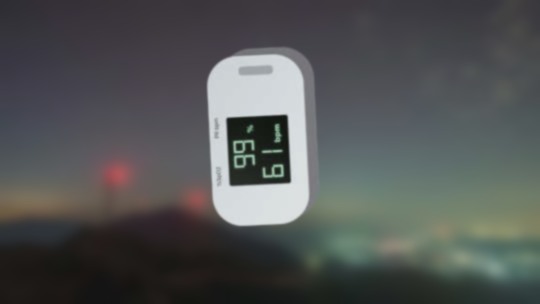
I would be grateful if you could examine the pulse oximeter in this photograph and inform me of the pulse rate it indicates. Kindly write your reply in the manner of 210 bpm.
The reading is 61 bpm
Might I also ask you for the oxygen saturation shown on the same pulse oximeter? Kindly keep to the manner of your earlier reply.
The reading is 99 %
